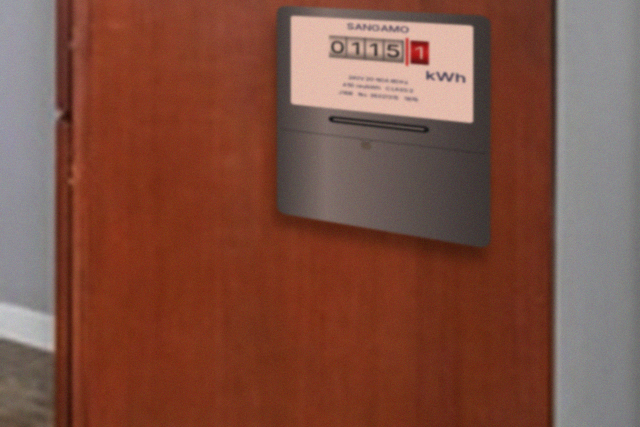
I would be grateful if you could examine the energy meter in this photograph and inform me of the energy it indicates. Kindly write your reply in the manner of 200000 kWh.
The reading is 115.1 kWh
